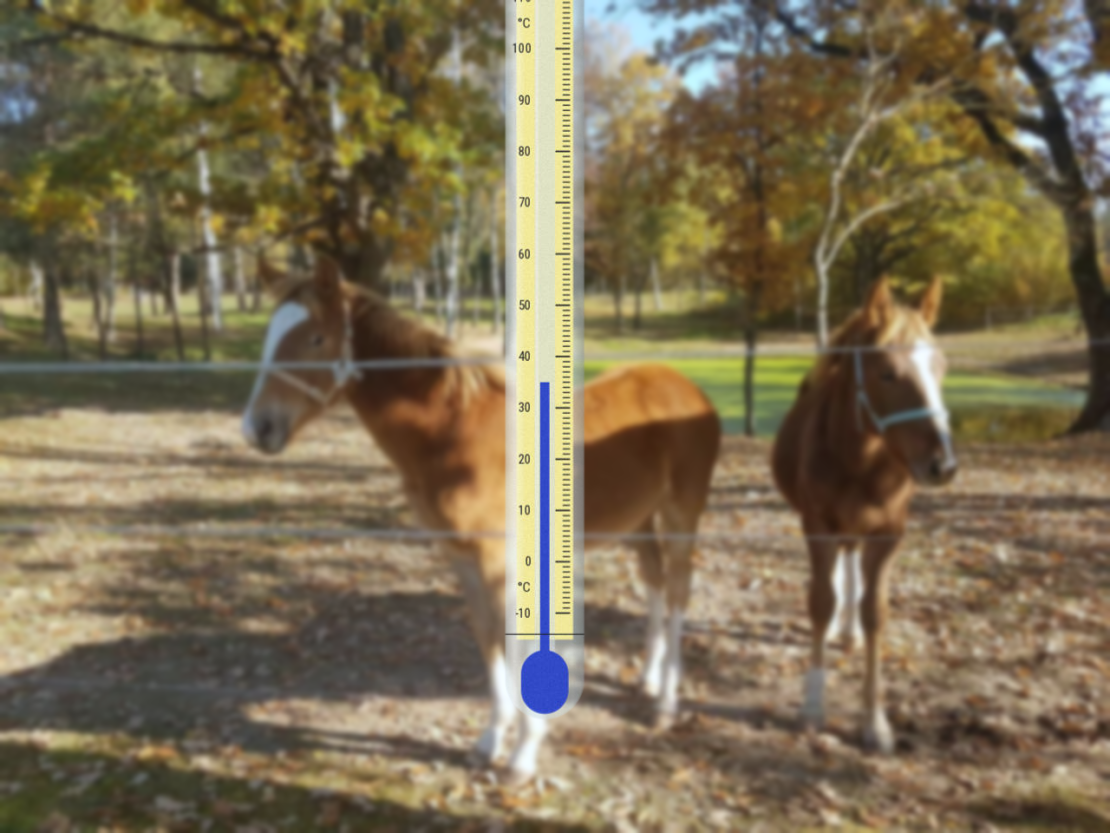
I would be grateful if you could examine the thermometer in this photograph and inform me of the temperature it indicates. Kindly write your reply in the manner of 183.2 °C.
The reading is 35 °C
